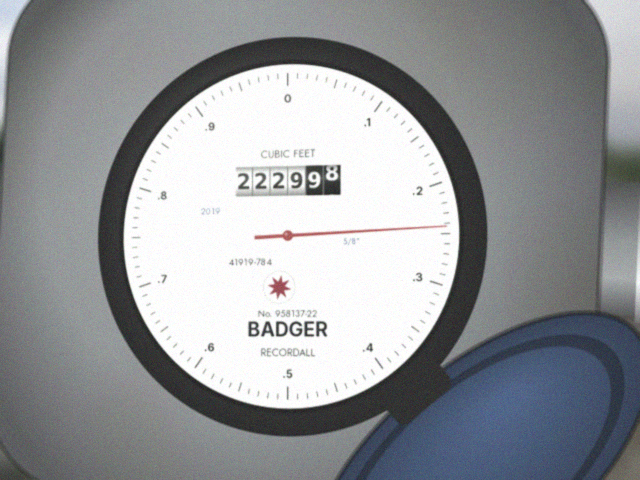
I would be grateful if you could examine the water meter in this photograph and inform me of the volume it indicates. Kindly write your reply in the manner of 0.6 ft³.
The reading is 222998.24 ft³
